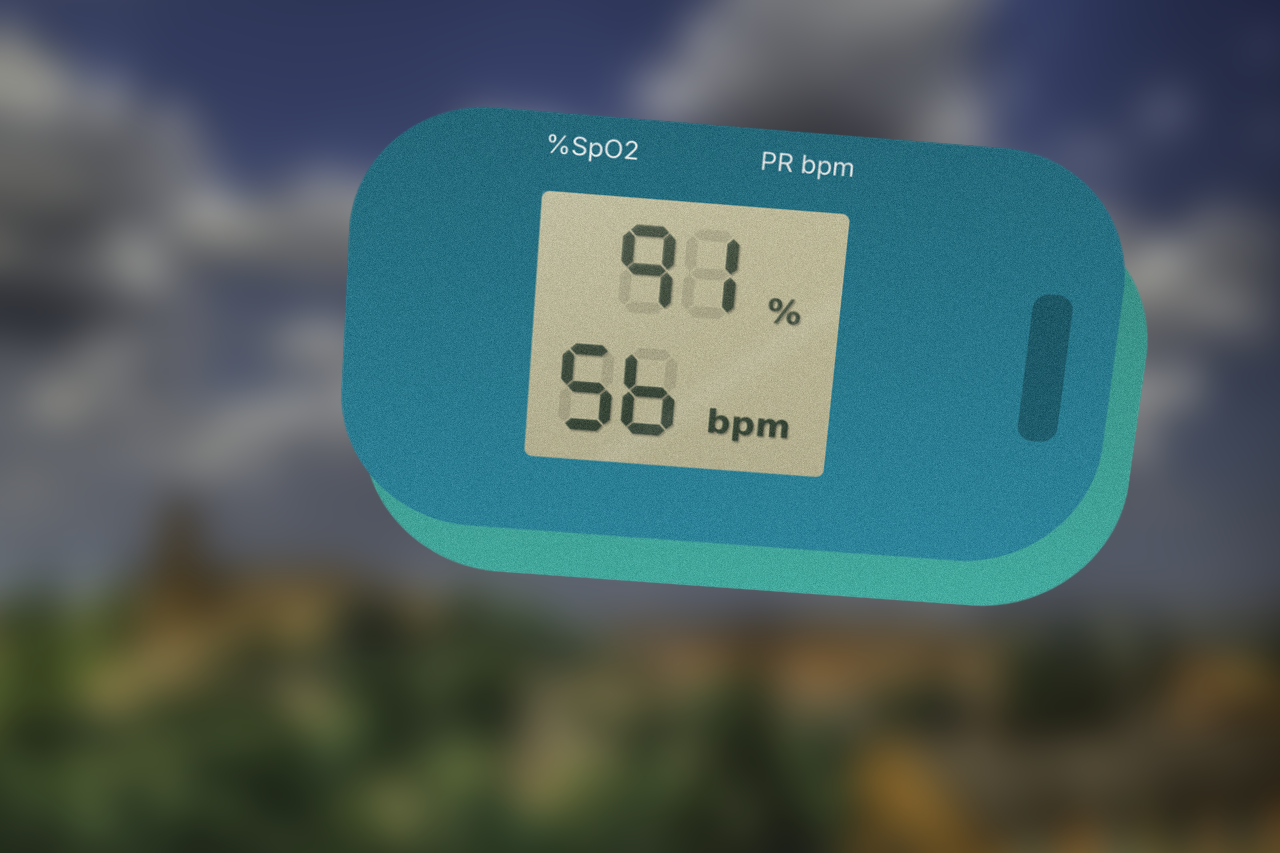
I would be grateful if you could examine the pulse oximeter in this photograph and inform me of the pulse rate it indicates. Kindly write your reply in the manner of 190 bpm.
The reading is 56 bpm
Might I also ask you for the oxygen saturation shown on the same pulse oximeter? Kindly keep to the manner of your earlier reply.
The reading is 91 %
